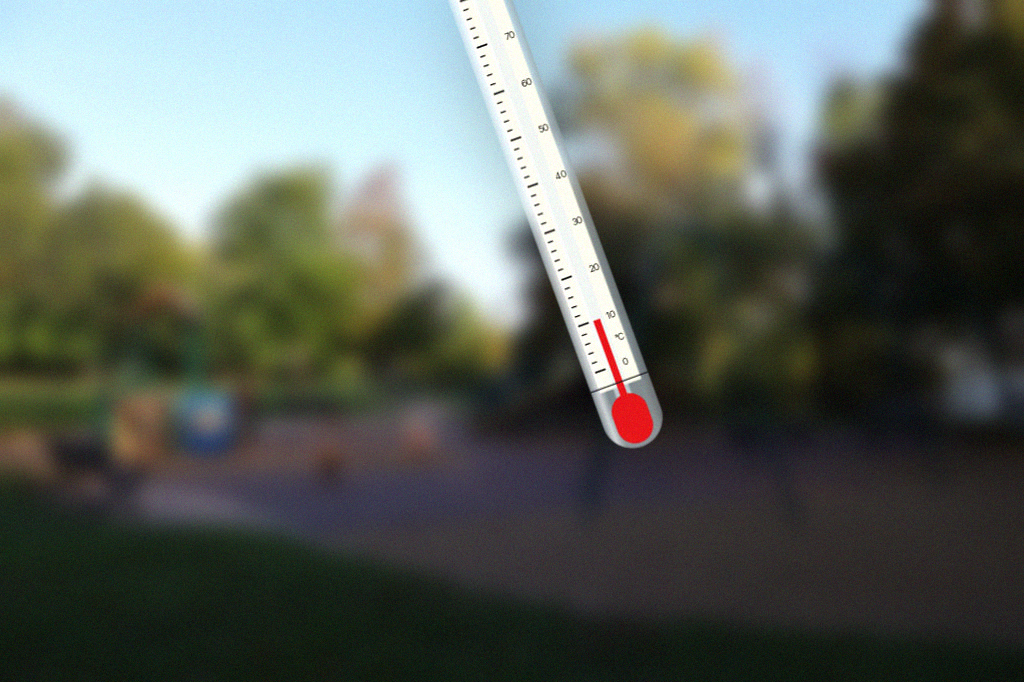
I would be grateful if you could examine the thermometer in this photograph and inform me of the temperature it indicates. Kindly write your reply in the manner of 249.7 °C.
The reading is 10 °C
